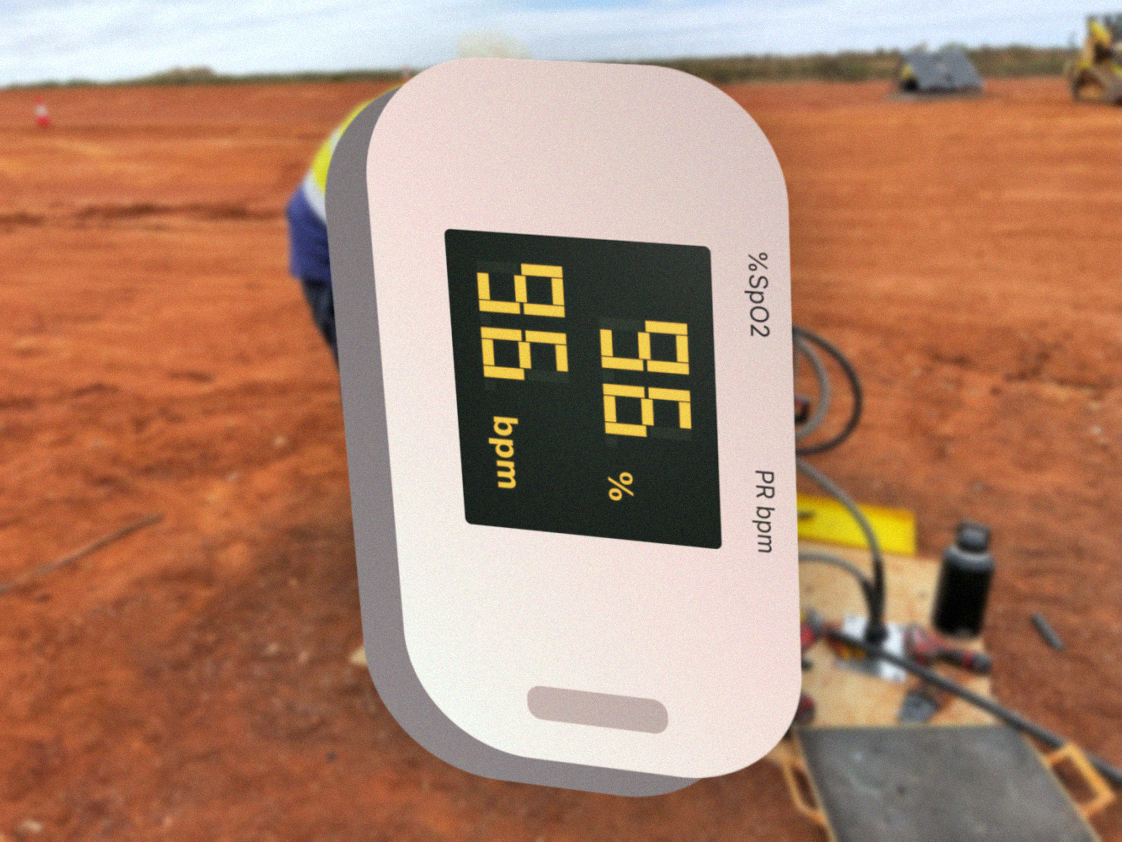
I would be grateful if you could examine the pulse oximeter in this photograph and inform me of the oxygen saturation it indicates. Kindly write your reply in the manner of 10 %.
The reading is 96 %
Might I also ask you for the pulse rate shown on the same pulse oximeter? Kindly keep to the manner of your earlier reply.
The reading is 96 bpm
